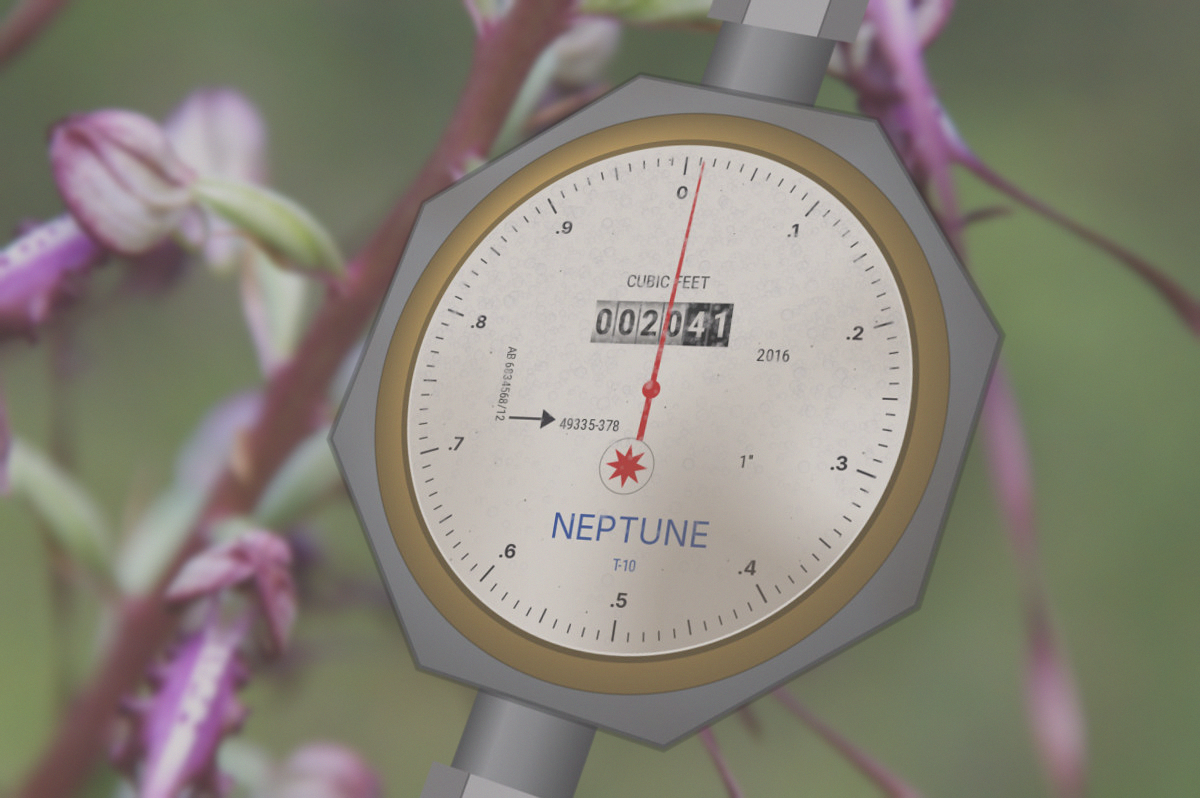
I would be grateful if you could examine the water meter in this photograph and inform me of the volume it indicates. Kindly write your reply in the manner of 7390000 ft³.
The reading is 2041.01 ft³
